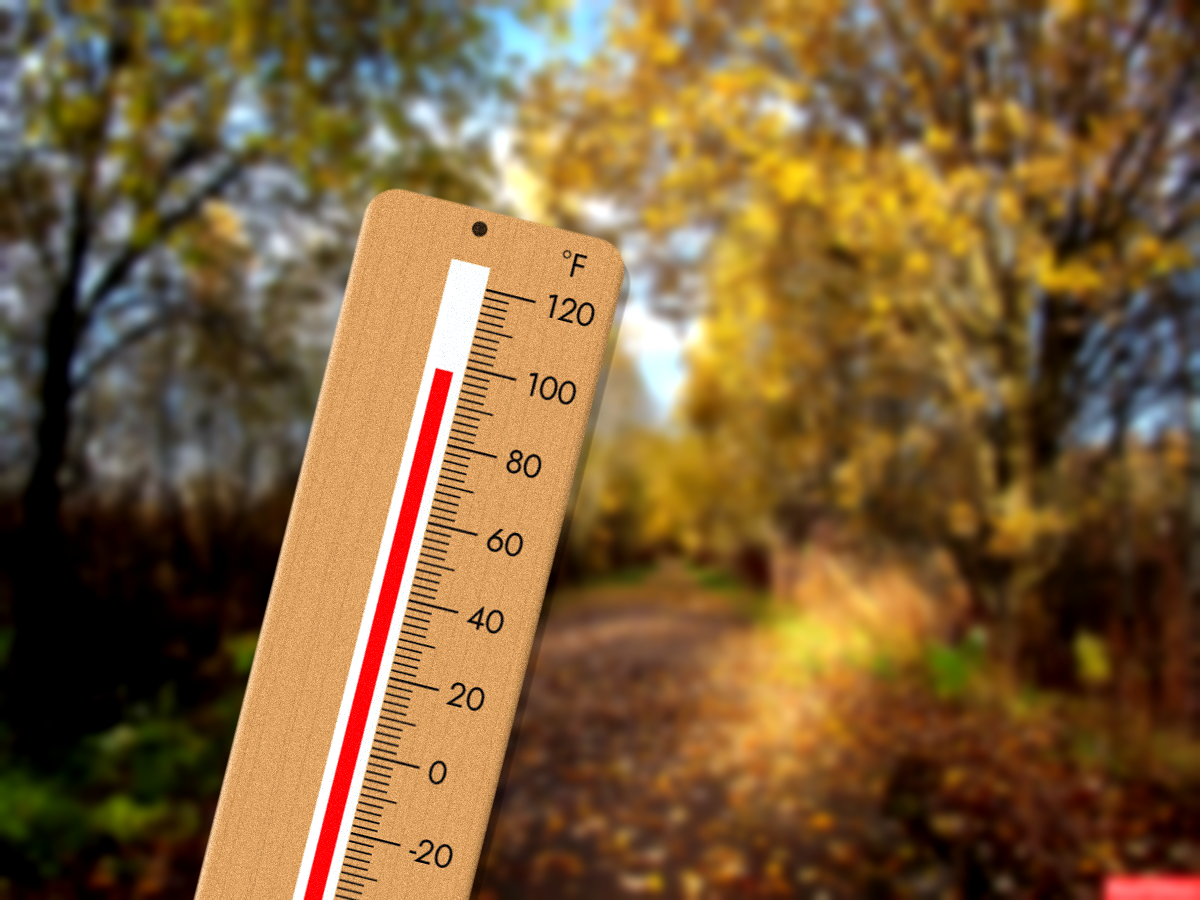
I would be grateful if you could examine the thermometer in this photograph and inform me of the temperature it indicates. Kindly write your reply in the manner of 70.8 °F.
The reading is 98 °F
